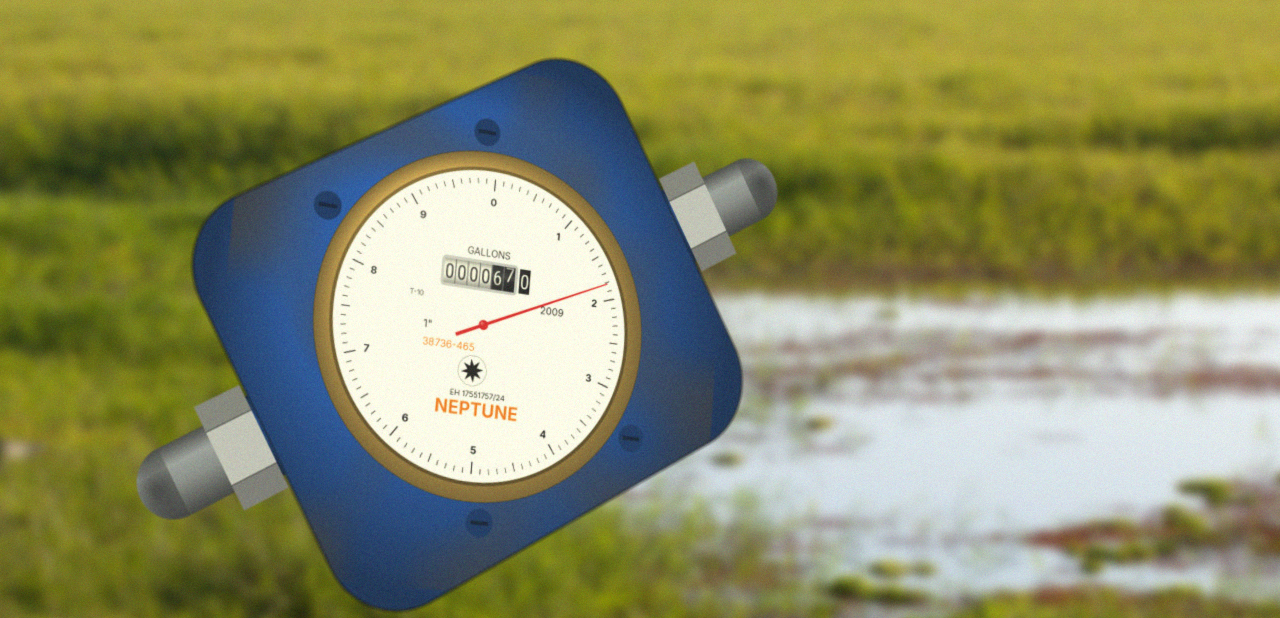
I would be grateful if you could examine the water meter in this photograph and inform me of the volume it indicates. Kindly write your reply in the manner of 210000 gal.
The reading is 671.8 gal
